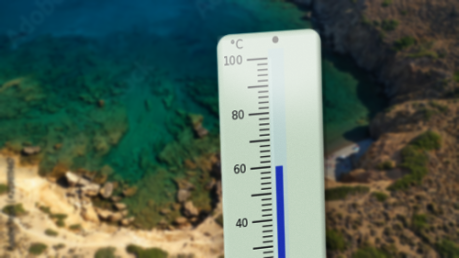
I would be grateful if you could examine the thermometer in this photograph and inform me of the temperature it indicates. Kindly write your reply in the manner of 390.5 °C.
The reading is 60 °C
